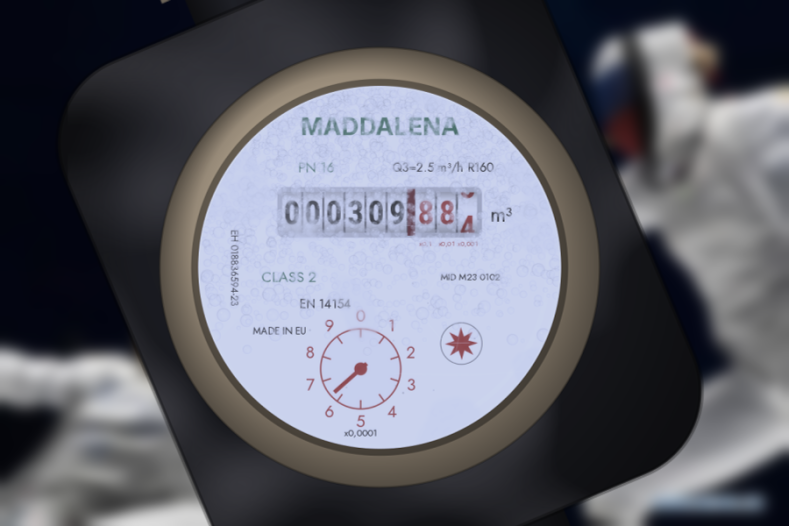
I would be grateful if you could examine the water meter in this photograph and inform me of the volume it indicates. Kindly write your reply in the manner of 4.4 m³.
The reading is 309.8836 m³
